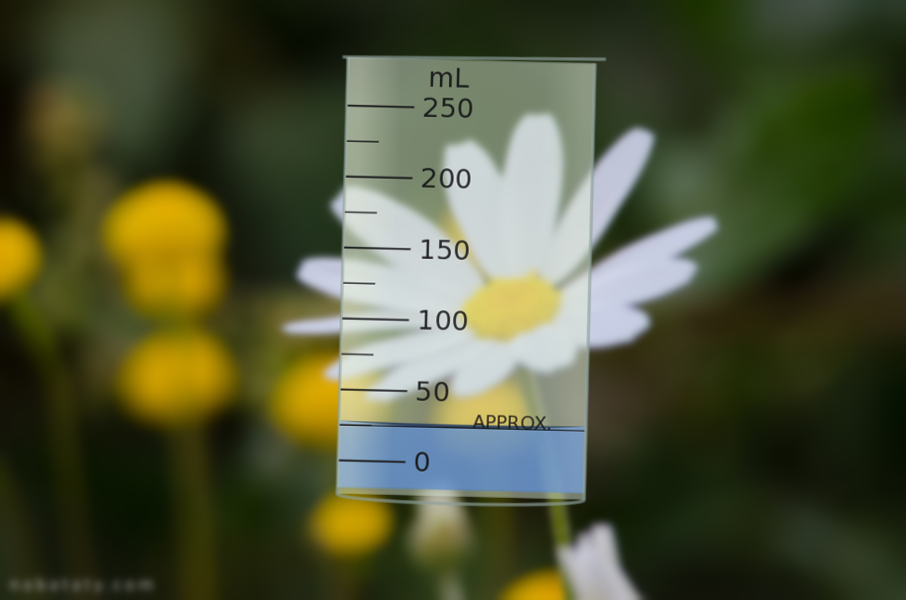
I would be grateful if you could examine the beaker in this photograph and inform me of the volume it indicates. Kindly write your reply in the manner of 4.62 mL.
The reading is 25 mL
